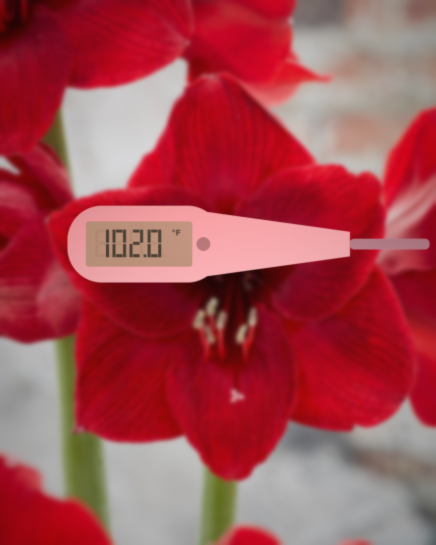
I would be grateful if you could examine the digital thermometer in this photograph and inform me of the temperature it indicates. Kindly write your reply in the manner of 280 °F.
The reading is 102.0 °F
